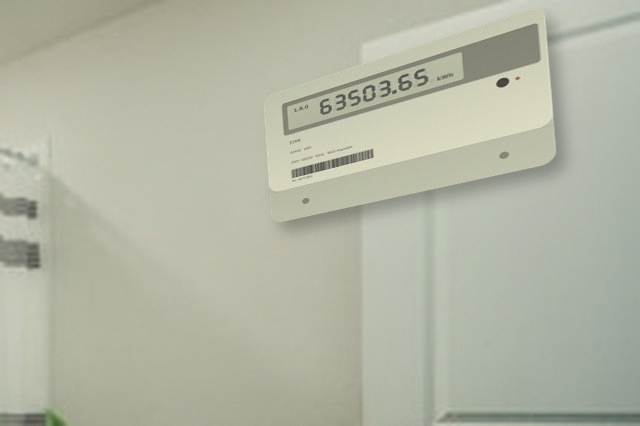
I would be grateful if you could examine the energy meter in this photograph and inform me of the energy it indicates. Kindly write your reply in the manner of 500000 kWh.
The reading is 63503.65 kWh
